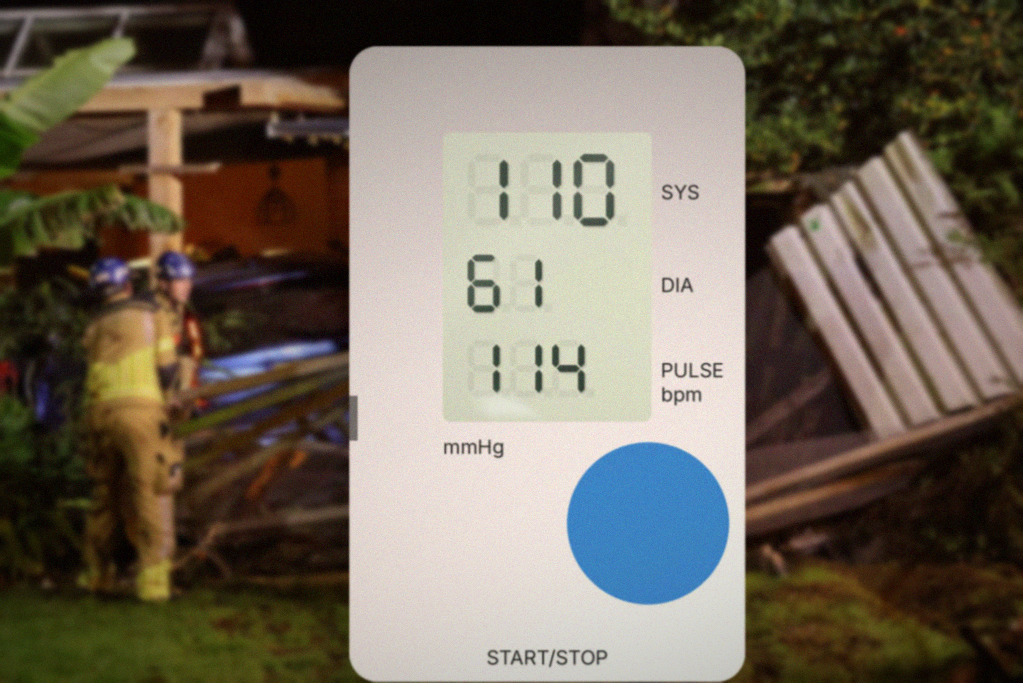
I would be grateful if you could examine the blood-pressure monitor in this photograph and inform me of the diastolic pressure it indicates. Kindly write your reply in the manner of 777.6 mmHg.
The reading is 61 mmHg
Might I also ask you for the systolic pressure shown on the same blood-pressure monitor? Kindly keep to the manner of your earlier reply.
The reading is 110 mmHg
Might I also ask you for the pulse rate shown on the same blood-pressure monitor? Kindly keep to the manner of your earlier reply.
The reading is 114 bpm
